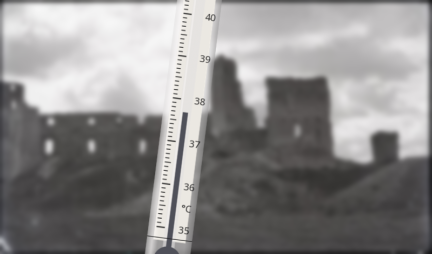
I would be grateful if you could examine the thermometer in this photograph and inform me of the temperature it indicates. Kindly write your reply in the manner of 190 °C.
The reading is 37.7 °C
